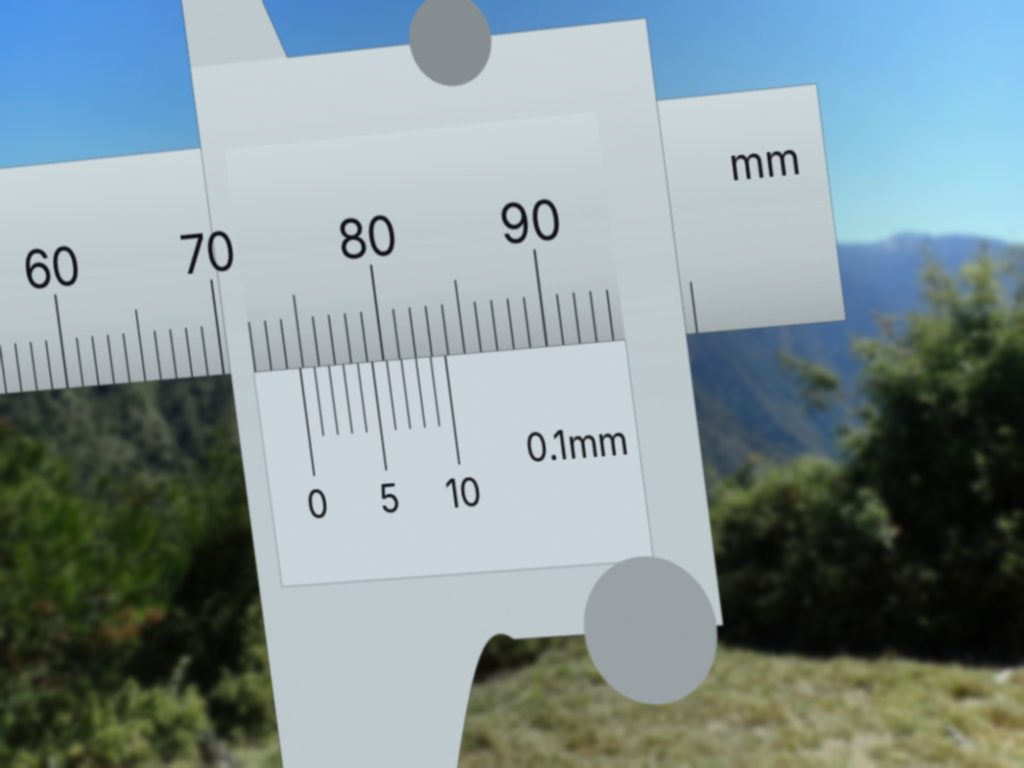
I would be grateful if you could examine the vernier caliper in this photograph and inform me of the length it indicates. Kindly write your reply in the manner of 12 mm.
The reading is 74.8 mm
